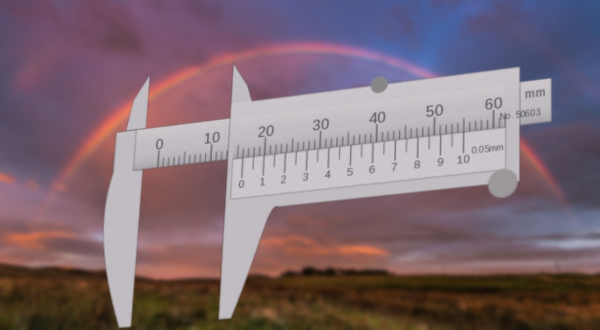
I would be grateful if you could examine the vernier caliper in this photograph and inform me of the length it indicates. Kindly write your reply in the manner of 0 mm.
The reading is 16.0 mm
